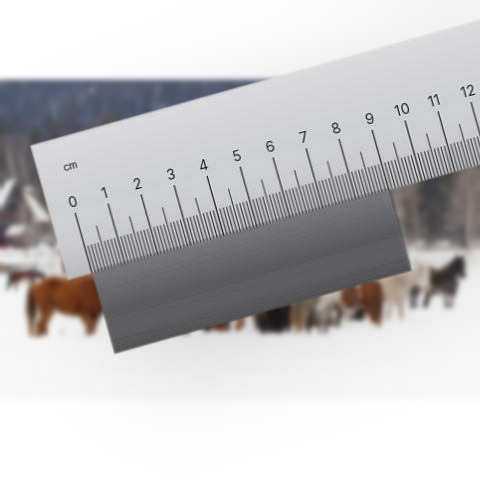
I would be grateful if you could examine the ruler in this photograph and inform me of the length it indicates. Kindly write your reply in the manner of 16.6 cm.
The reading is 9 cm
